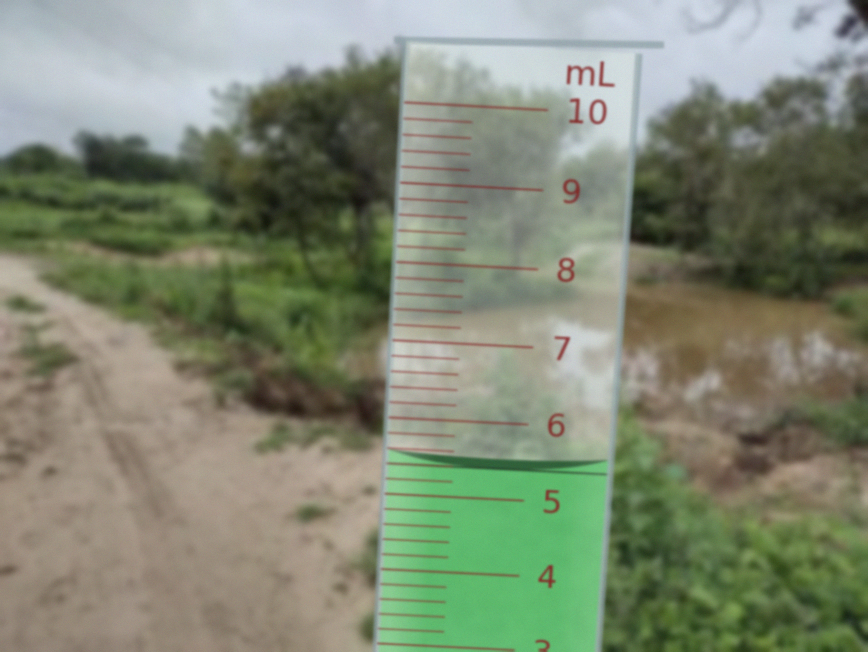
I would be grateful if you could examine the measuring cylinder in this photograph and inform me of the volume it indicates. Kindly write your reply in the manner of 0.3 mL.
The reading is 5.4 mL
